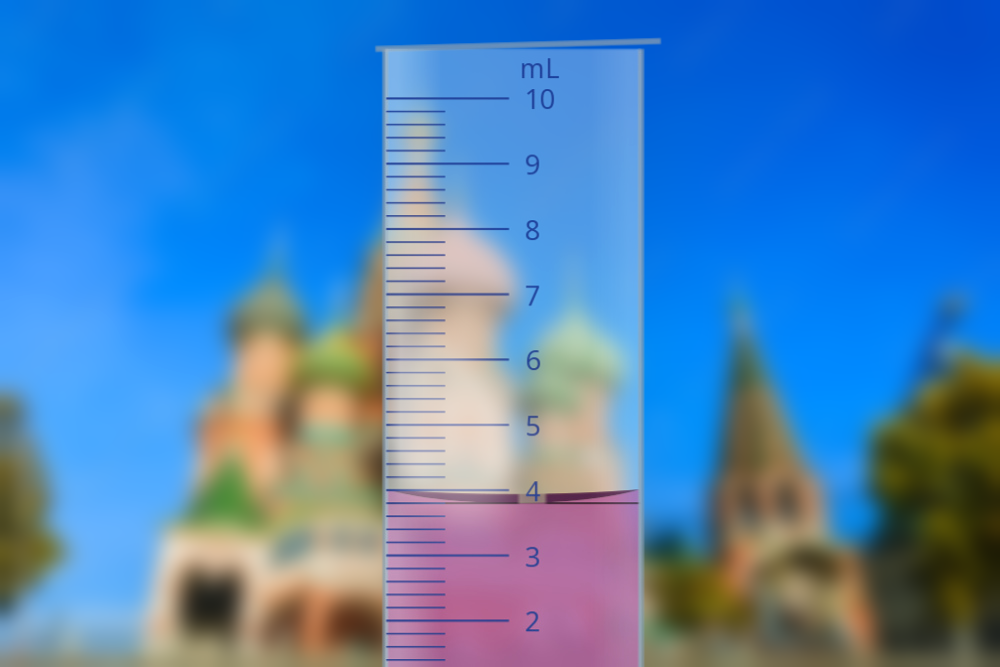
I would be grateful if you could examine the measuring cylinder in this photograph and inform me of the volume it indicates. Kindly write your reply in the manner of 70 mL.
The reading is 3.8 mL
